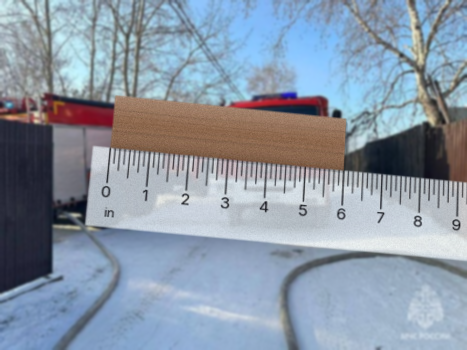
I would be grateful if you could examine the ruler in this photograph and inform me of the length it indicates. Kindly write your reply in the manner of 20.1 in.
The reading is 6 in
